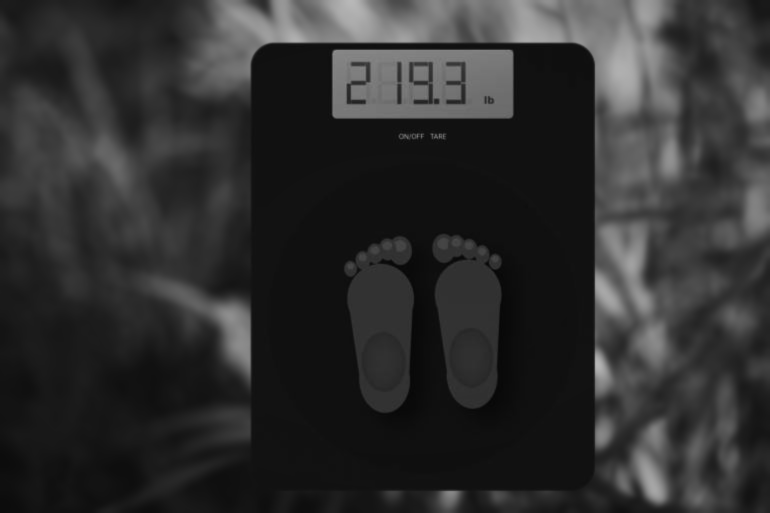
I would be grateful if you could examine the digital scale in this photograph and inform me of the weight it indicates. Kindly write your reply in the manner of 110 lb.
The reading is 219.3 lb
